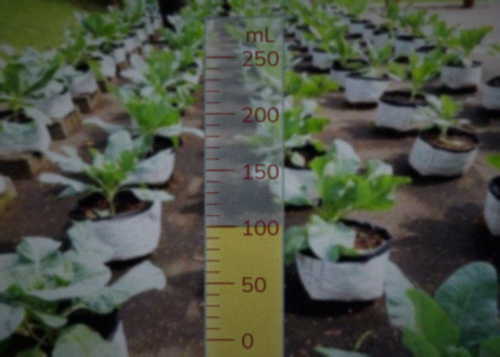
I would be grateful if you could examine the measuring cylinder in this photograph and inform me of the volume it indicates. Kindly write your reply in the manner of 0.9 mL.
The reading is 100 mL
